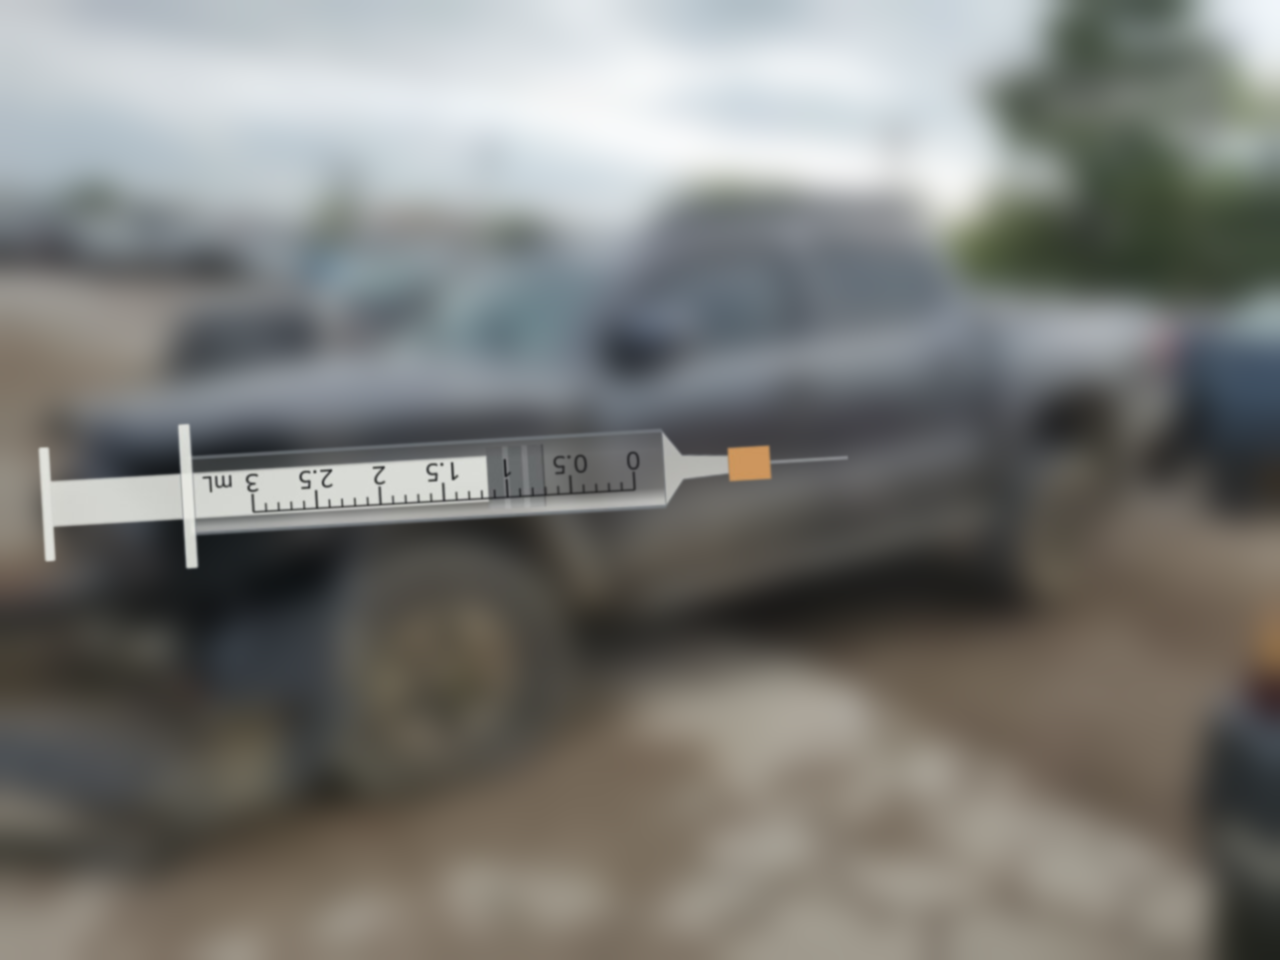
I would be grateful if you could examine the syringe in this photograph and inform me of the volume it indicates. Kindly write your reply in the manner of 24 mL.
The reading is 0.7 mL
